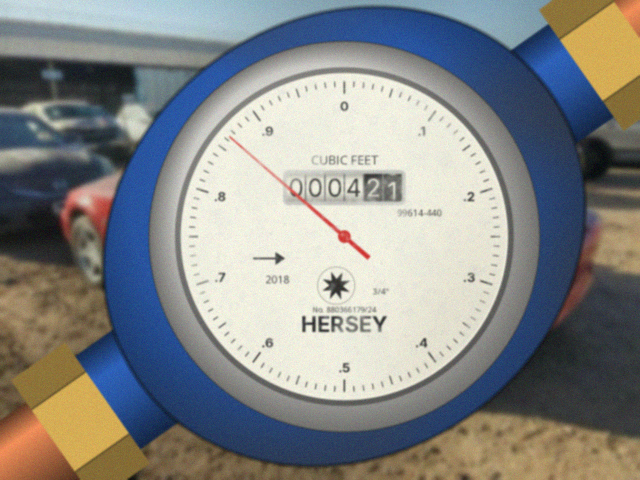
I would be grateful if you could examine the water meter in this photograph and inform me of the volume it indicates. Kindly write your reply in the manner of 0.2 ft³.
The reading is 420.86 ft³
